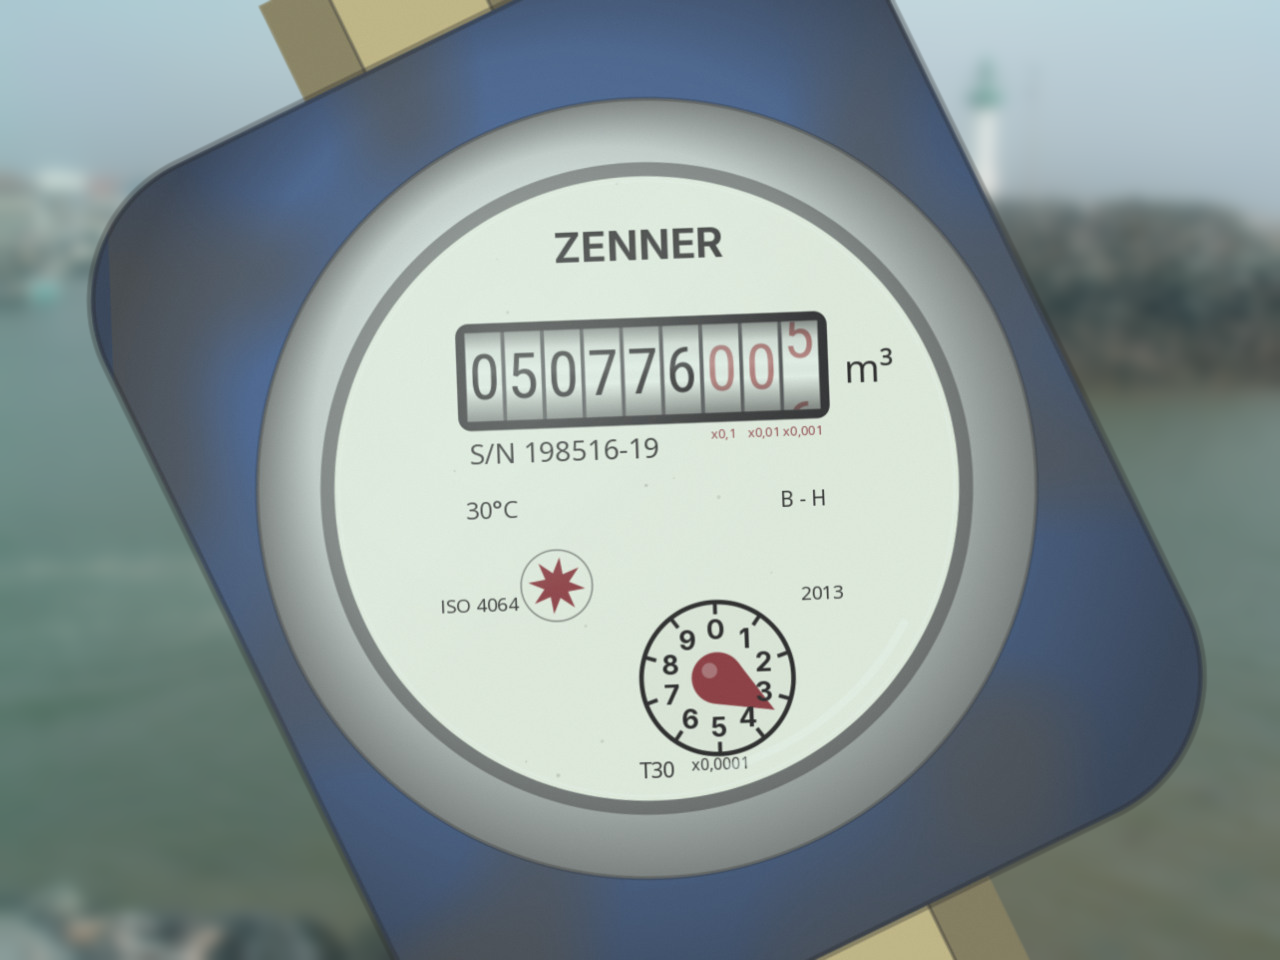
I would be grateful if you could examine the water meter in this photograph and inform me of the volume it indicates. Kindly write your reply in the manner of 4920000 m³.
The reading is 50776.0053 m³
